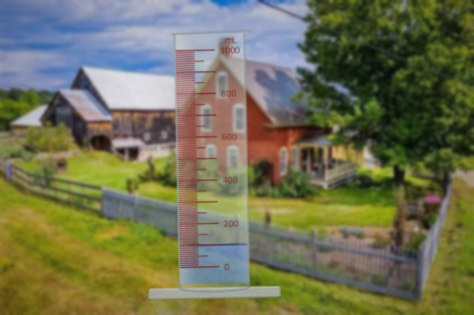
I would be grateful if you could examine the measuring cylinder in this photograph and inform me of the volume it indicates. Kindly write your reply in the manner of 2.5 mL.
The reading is 100 mL
